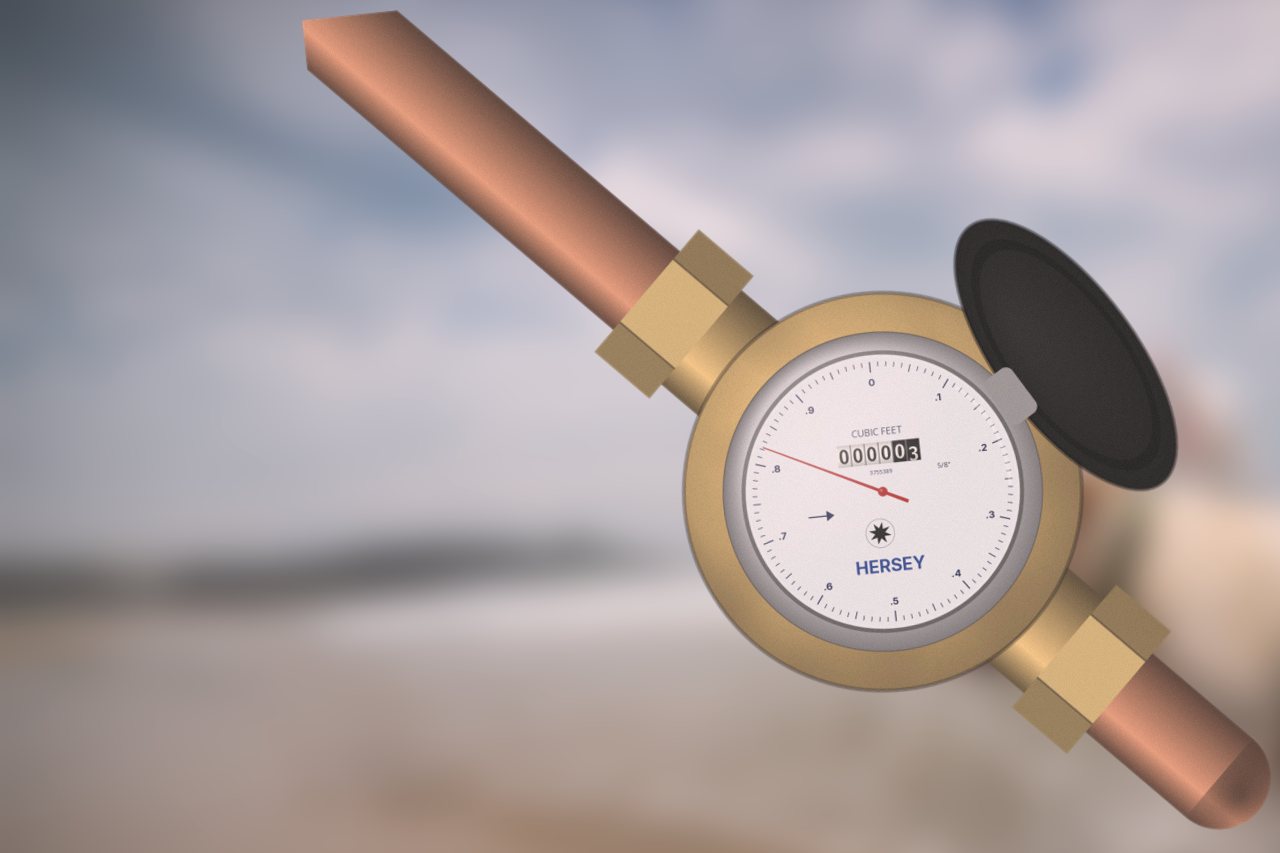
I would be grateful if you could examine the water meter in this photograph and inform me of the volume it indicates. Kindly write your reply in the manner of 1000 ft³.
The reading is 2.82 ft³
